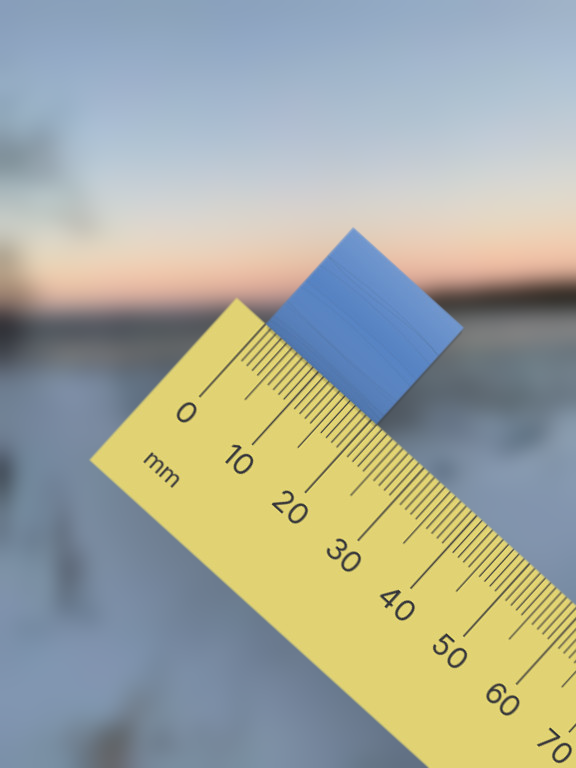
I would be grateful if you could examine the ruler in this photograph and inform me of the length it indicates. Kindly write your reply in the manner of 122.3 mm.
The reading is 21 mm
